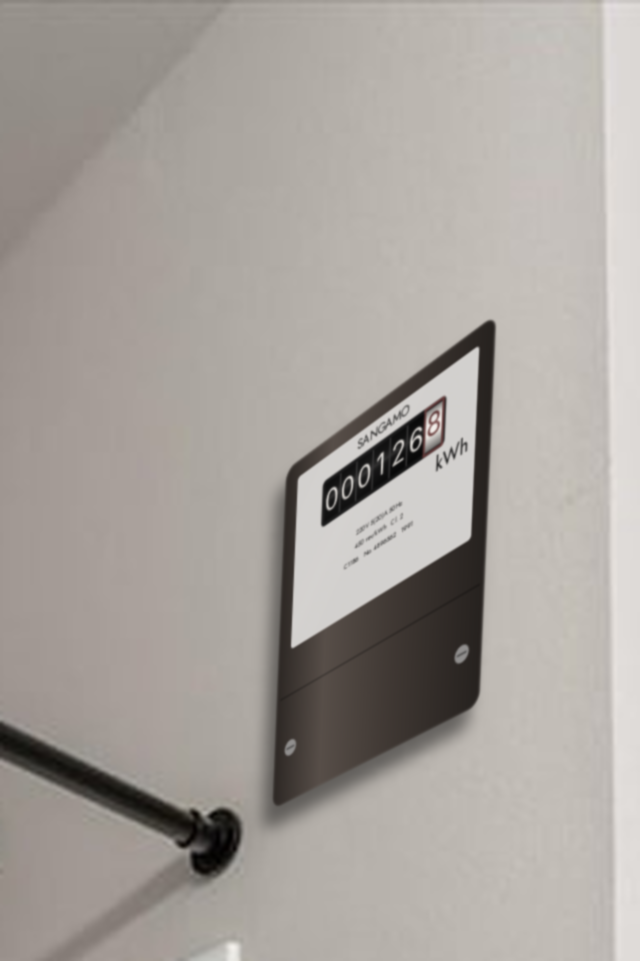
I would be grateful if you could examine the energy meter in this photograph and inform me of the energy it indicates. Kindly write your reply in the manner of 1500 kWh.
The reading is 126.8 kWh
